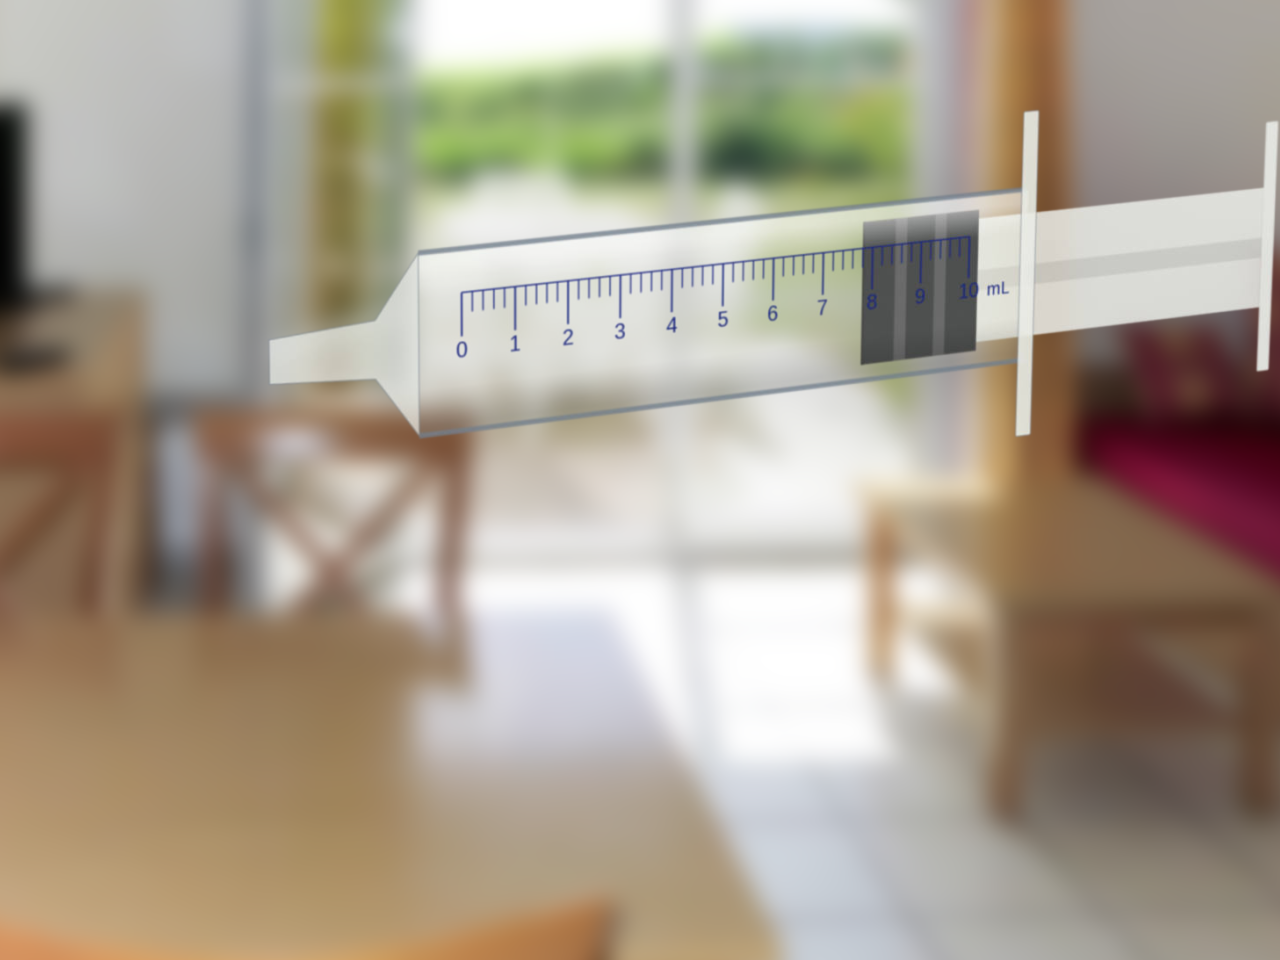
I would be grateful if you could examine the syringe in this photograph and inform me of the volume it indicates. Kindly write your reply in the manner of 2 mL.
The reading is 7.8 mL
